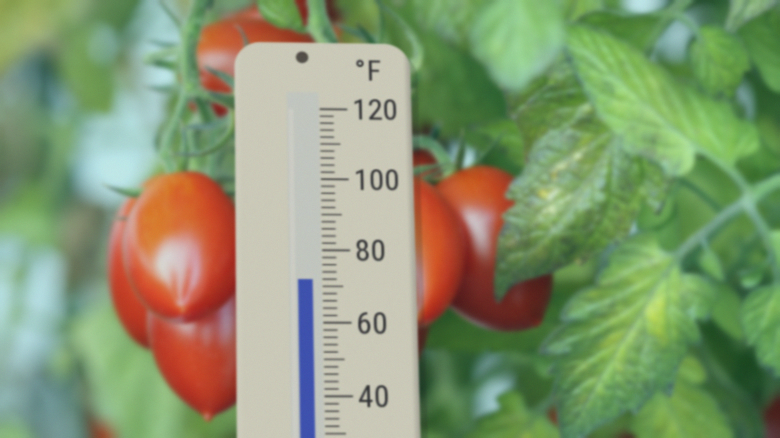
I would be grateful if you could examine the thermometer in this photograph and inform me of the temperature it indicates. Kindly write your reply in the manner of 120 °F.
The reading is 72 °F
